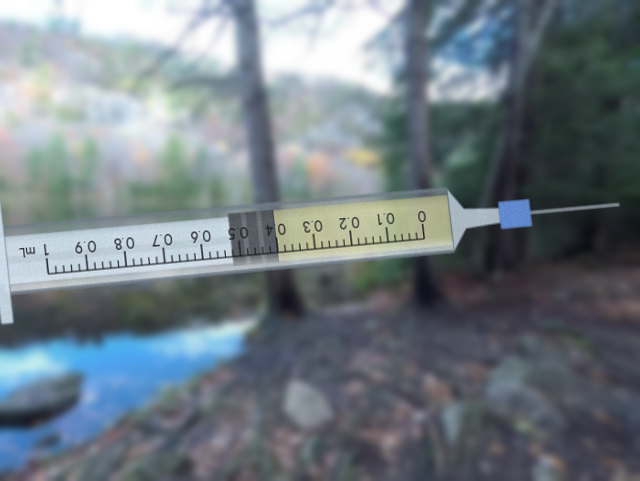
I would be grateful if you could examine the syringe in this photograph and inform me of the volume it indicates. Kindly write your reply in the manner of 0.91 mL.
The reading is 0.4 mL
